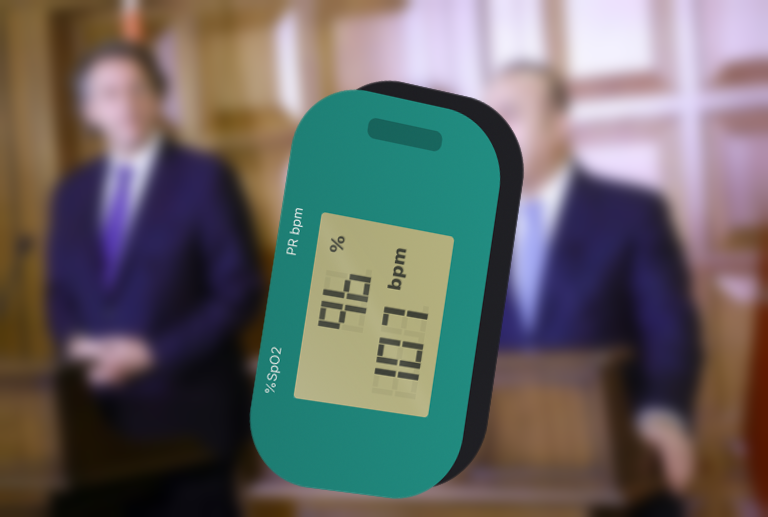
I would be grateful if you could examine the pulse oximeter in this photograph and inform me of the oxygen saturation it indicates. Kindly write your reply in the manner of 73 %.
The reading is 96 %
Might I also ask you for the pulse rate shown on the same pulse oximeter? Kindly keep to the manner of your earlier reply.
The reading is 107 bpm
